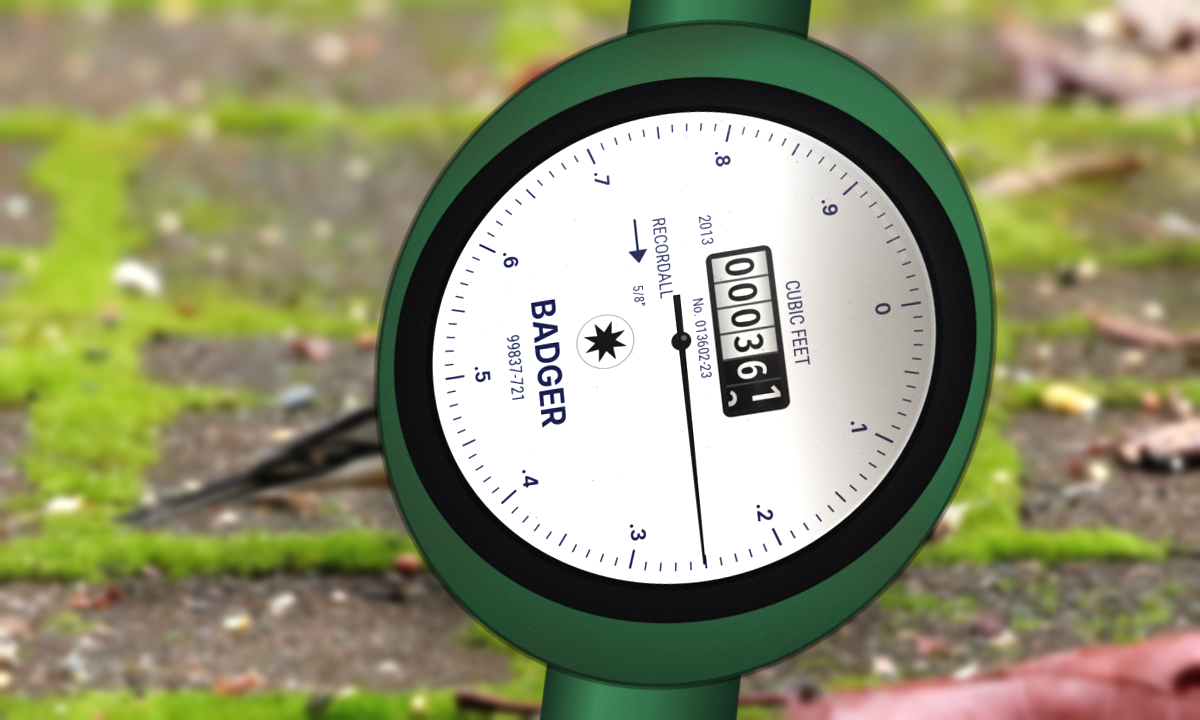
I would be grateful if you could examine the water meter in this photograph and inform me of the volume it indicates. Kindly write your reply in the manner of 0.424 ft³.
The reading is 361.25 ft³
